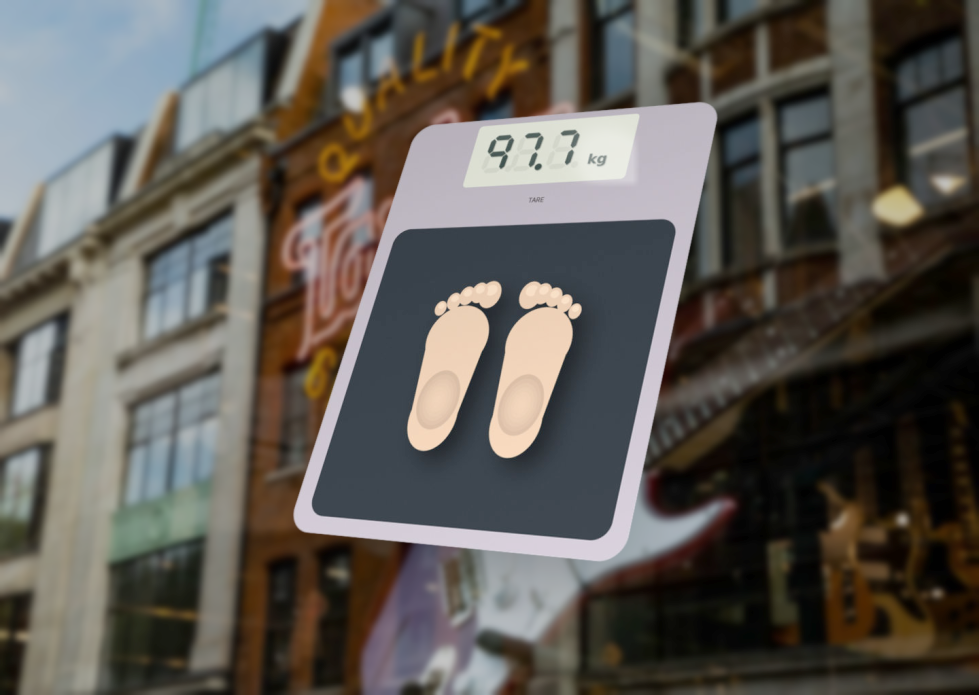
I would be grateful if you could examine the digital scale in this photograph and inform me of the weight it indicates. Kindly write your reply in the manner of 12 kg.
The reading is 97.7 kg
